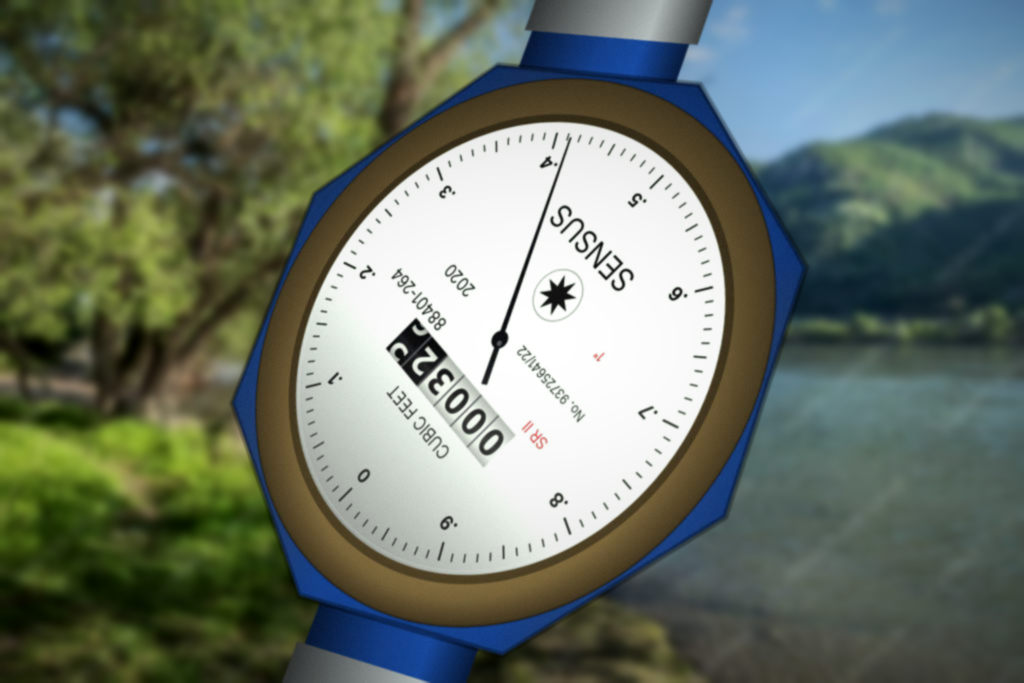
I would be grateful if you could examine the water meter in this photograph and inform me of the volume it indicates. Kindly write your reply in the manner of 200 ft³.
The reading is 325.41 ft³
